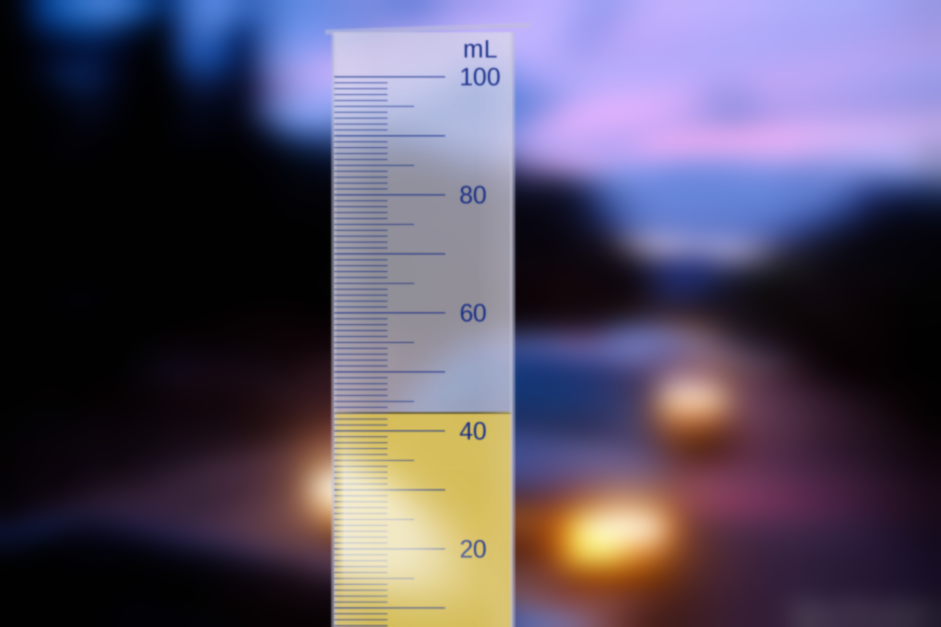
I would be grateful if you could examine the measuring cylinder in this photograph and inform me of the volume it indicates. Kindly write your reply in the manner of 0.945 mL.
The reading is 43 mL
